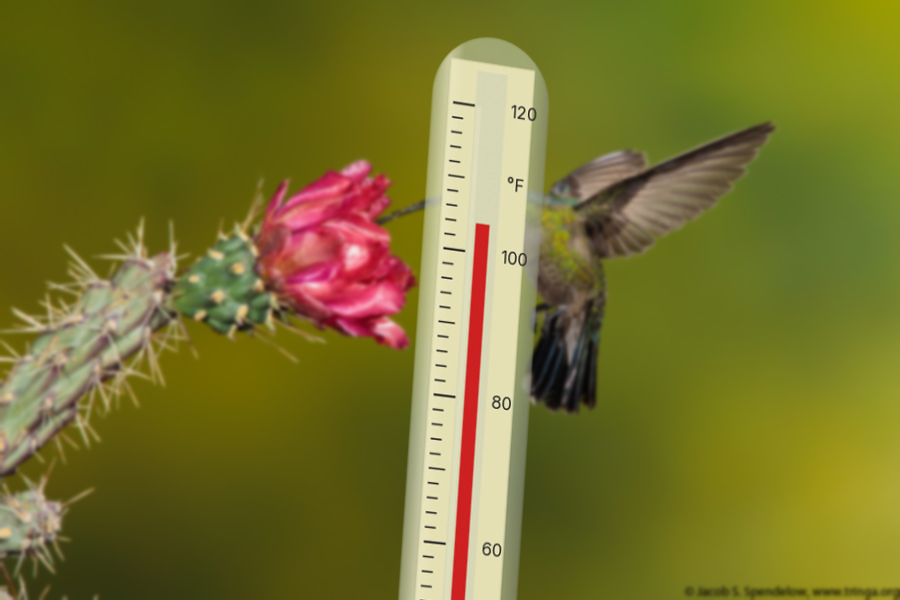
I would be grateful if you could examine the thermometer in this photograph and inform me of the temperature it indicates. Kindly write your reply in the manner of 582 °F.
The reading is 104 °F
